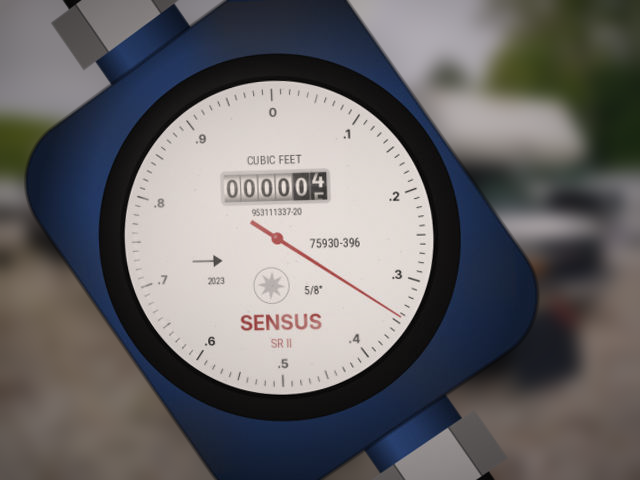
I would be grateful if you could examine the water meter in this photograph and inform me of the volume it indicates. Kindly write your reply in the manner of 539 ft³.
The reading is 4.34 ft³
